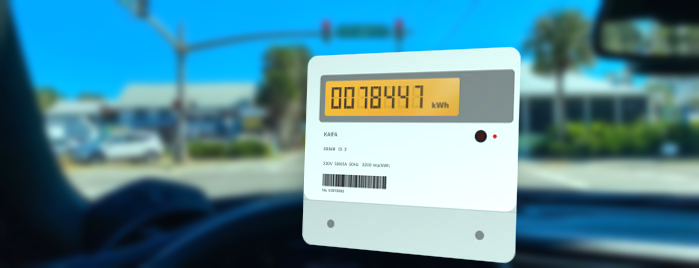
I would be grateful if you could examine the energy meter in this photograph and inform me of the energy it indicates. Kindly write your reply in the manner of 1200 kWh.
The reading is 78447 kWh
